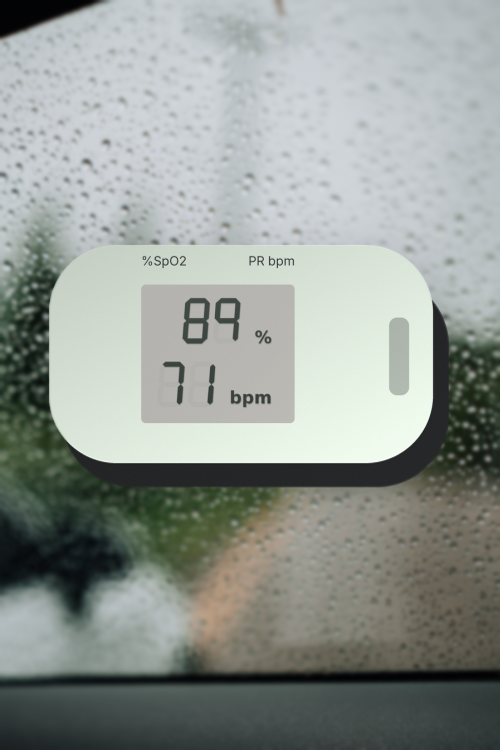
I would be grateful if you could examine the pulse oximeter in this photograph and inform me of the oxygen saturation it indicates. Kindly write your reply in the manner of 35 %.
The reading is 89 %
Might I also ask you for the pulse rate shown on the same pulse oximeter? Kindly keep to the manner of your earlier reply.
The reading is 71 bpm
